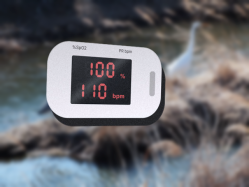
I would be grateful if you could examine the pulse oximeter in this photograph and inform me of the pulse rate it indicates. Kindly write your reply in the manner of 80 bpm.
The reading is 110 bpm
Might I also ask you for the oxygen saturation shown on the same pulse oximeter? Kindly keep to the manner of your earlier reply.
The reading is 100 %
